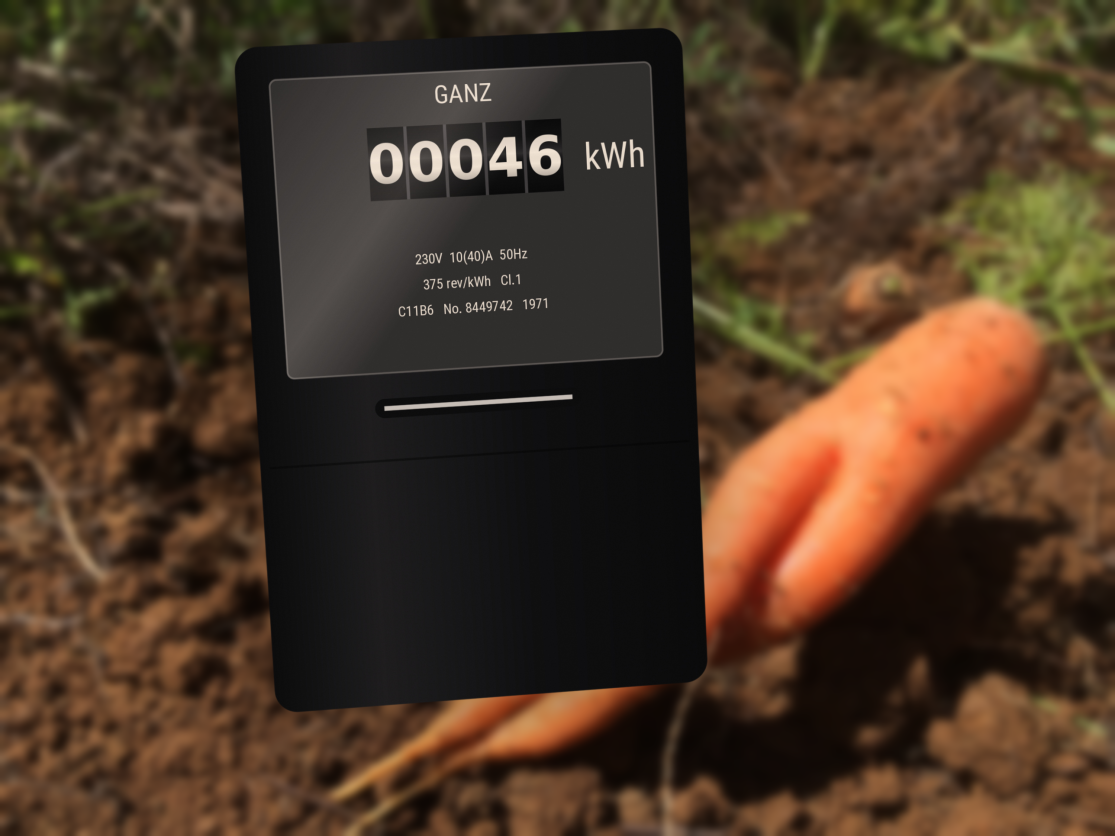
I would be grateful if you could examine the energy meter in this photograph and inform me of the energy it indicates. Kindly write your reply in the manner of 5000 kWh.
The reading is 46 kWh
